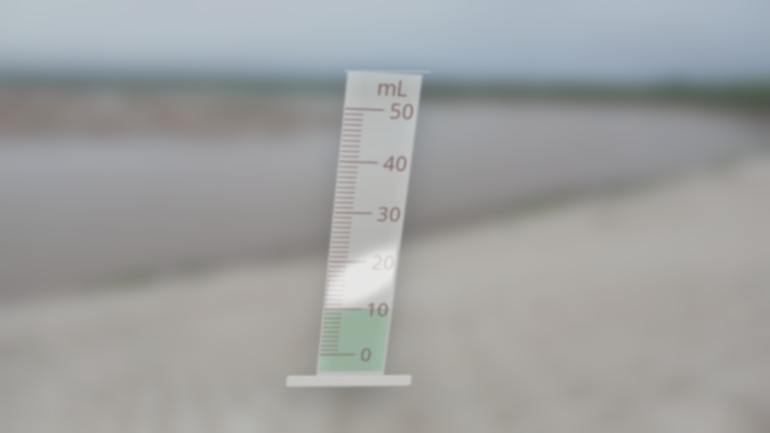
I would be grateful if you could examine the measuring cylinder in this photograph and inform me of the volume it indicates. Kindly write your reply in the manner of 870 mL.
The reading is 10 mL
